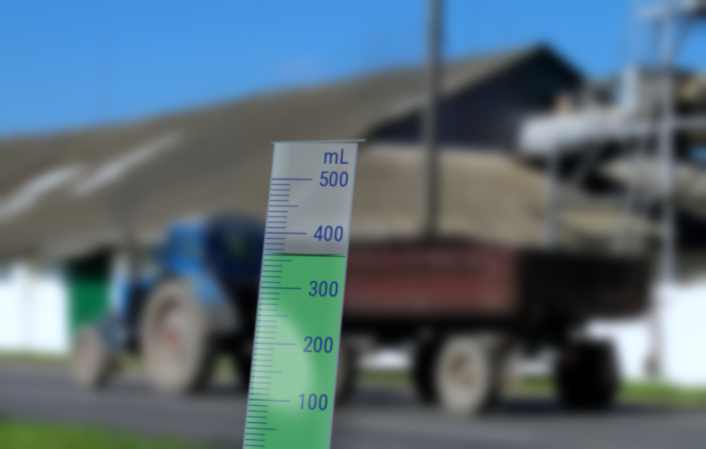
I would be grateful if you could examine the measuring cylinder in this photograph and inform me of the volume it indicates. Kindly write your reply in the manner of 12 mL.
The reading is 360 mL
